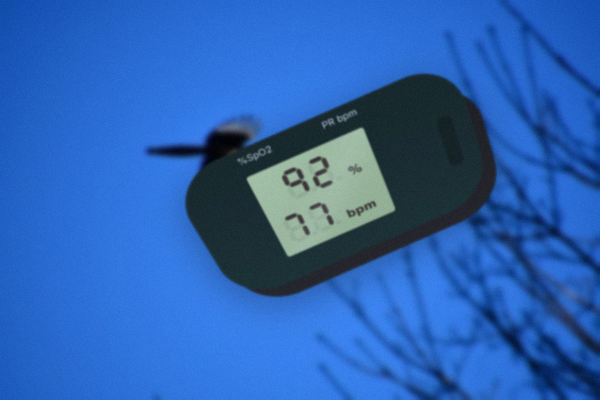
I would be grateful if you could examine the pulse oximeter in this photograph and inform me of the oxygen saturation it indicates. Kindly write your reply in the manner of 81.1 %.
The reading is 92 %
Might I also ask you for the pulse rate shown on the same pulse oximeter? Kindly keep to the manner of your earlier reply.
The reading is 77 bpm
